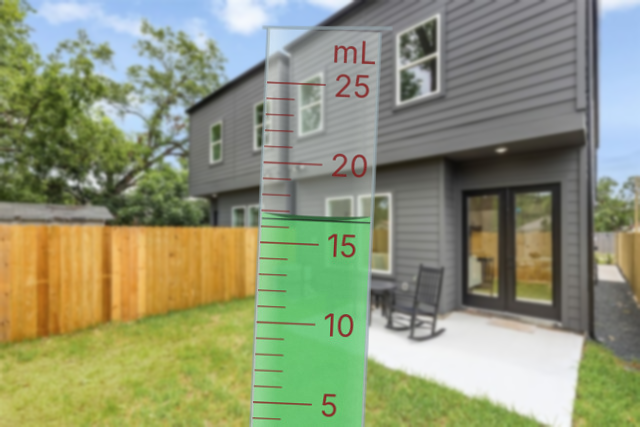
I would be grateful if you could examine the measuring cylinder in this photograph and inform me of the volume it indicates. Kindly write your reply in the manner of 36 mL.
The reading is 16.5 mL
